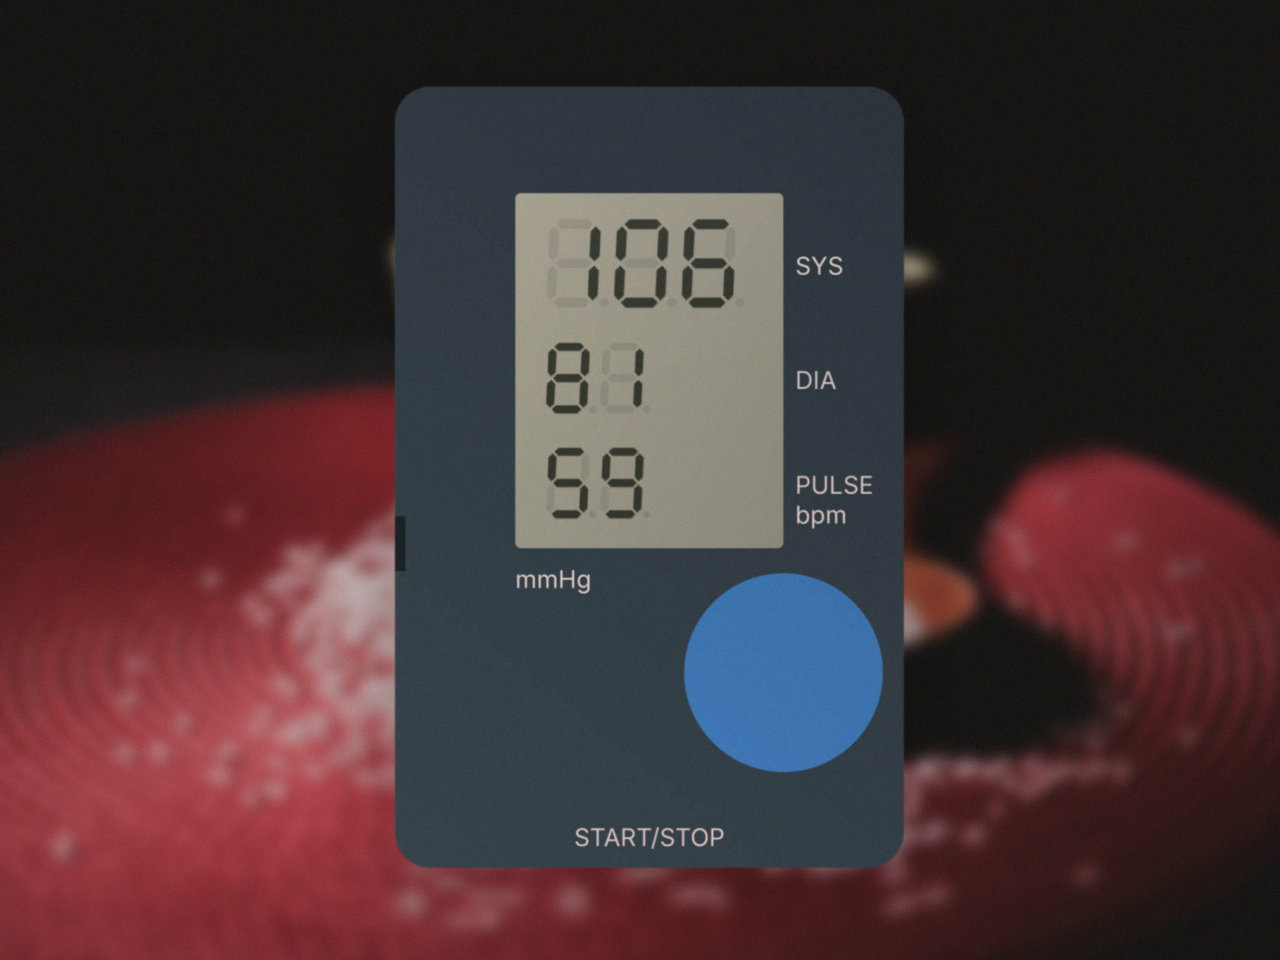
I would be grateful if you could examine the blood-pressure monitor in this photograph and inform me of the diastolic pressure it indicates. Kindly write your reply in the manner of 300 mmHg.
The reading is 81 mmHg
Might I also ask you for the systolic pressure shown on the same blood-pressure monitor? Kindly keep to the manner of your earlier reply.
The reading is 106 mmHg
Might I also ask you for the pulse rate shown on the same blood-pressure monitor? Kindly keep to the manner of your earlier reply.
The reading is 59 bpm
